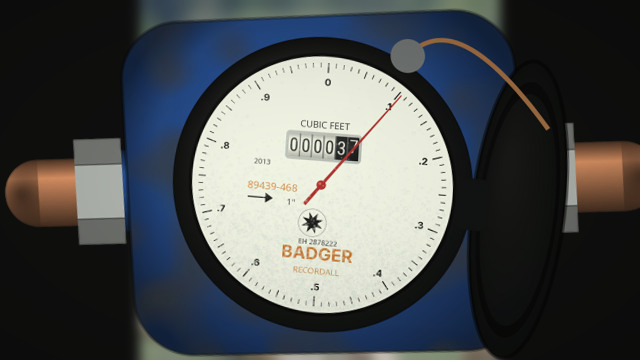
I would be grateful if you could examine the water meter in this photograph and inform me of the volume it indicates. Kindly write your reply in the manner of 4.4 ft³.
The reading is 37.10 ft³
